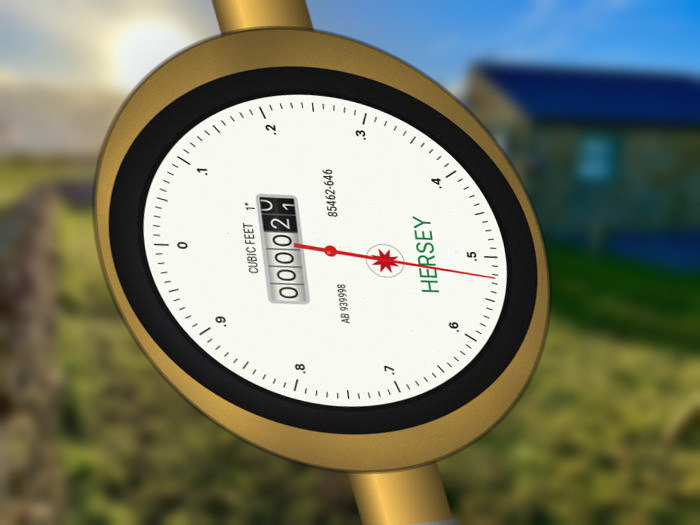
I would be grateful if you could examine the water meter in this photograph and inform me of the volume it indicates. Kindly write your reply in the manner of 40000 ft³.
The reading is 20.52 ft³
